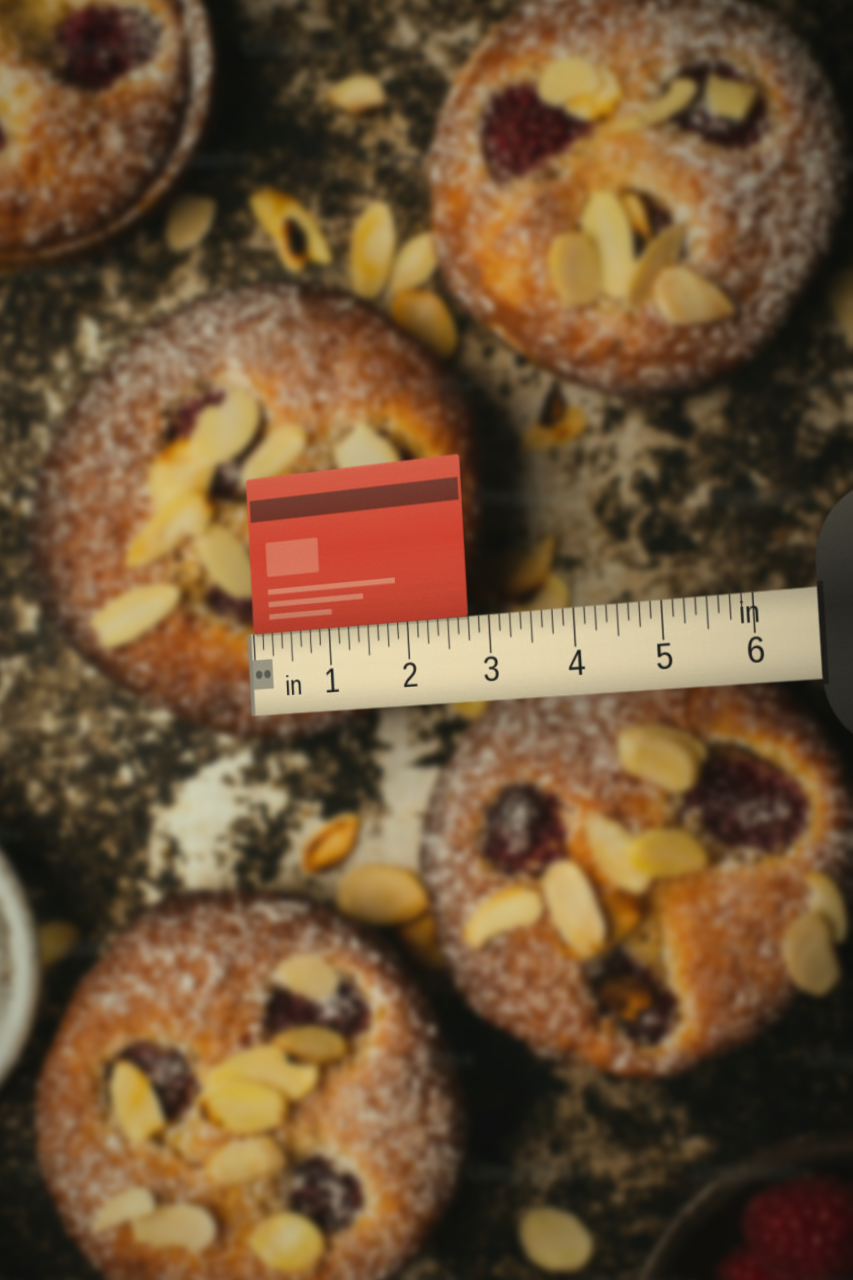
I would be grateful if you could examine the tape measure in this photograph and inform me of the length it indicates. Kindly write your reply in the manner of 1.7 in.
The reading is 2.75 in
